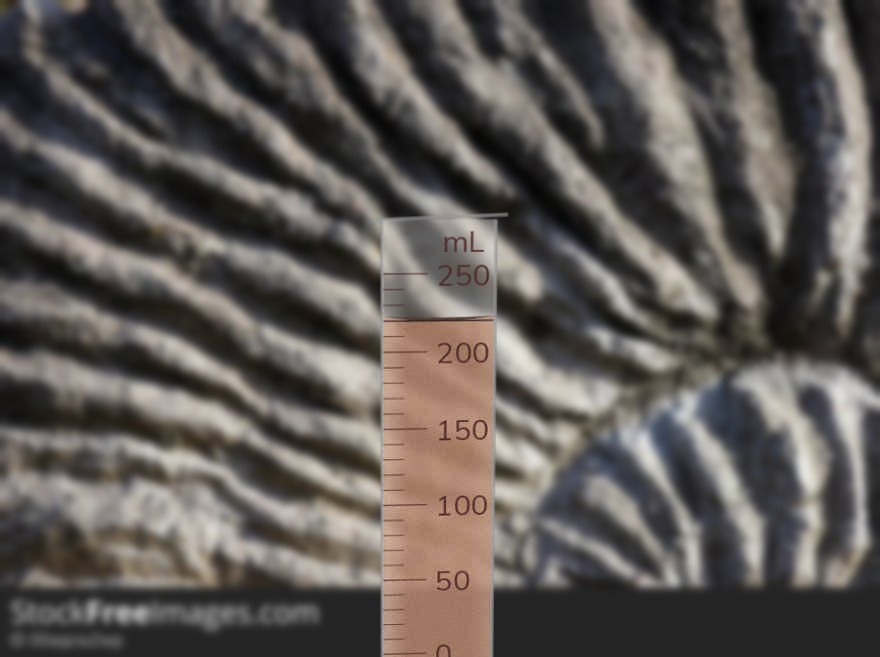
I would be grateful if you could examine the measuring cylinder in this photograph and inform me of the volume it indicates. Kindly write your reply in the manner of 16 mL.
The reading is 220 mL
